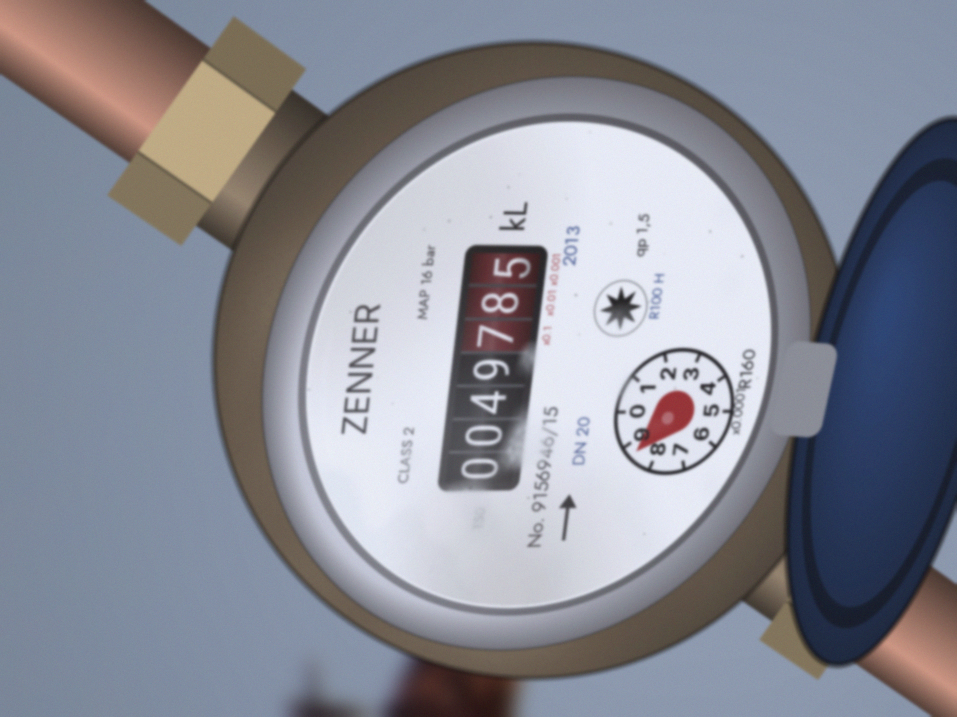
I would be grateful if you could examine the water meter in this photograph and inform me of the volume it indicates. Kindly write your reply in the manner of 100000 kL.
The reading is 49.7848 kL
